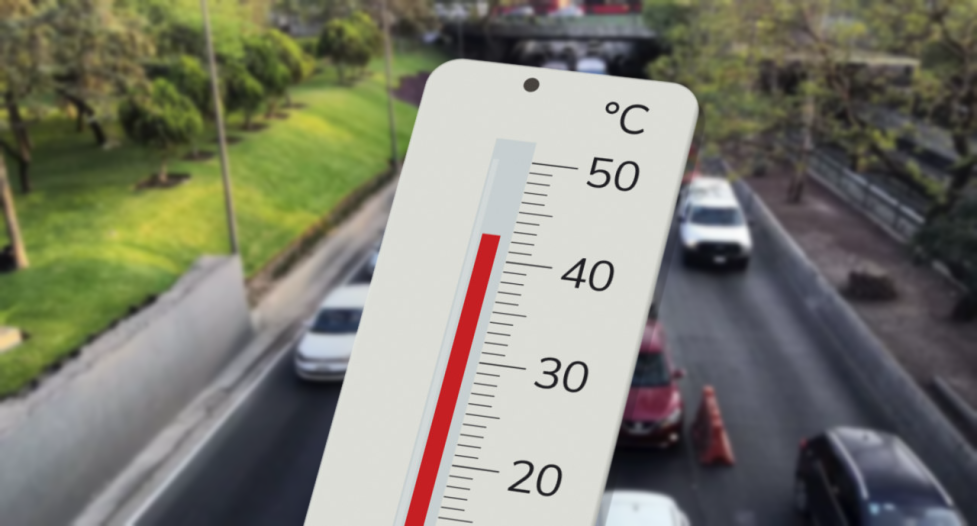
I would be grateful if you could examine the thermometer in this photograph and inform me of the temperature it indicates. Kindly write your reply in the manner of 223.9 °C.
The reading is 42.5 °C
